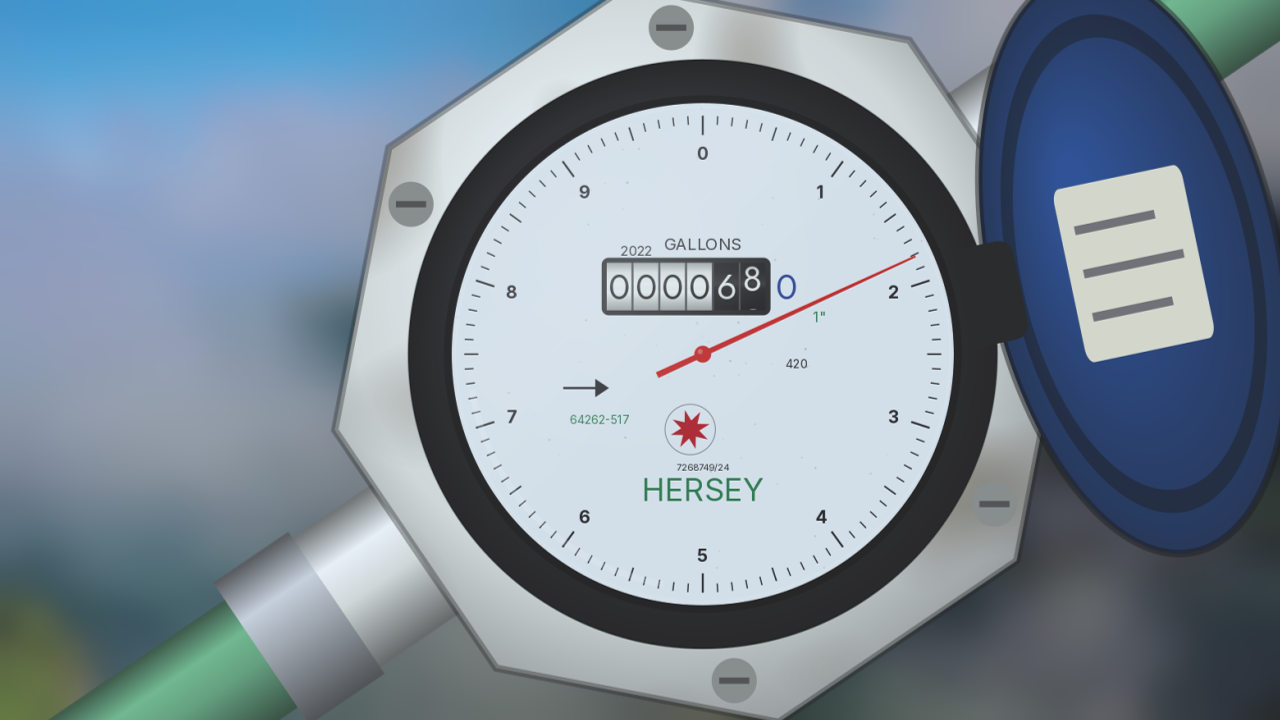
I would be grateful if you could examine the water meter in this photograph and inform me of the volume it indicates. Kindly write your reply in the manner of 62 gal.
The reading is 681.8 gal
